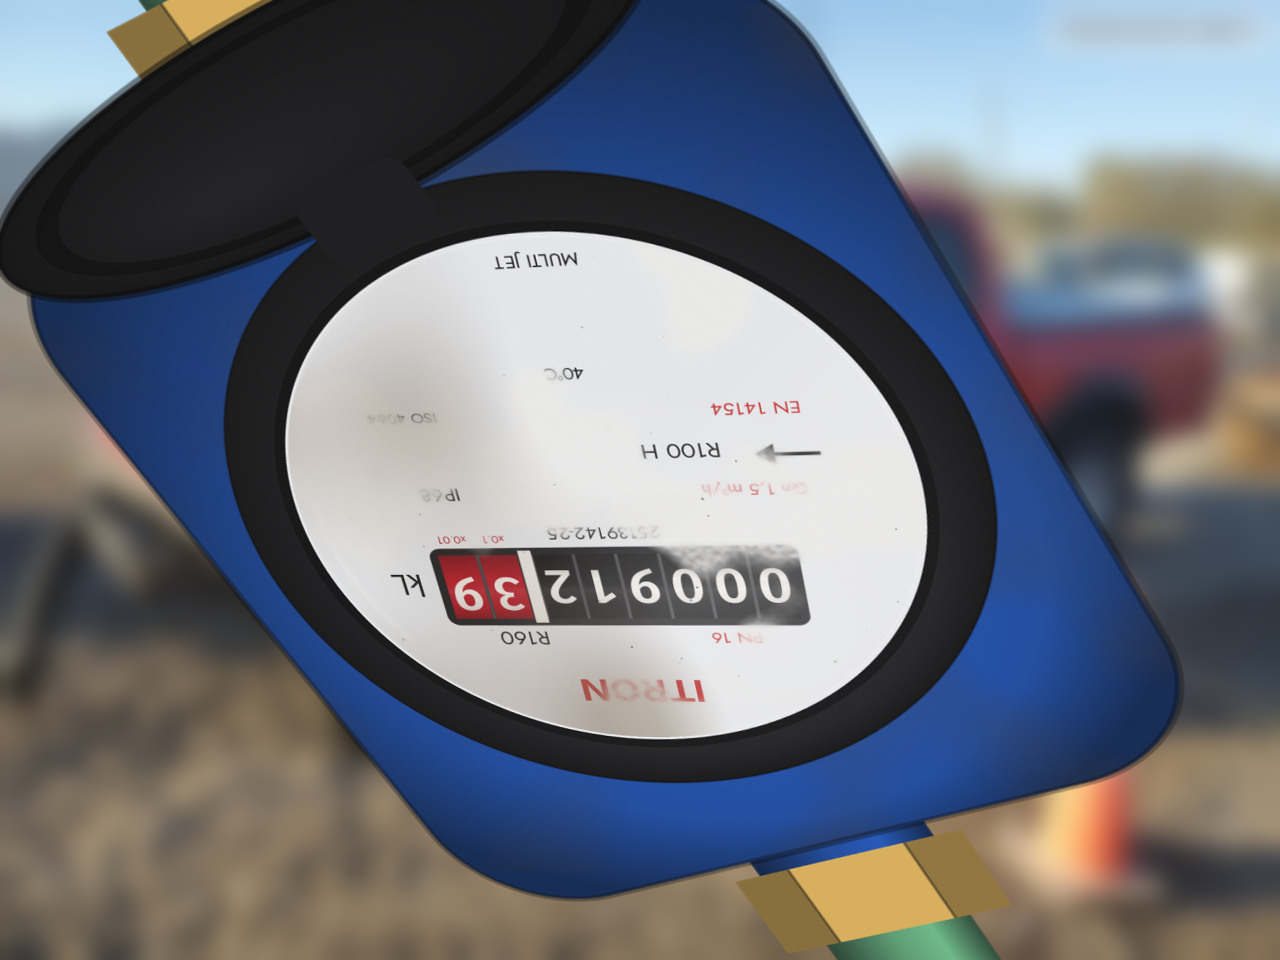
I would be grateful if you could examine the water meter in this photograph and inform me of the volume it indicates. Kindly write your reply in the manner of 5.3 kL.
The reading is 912.39 kL
